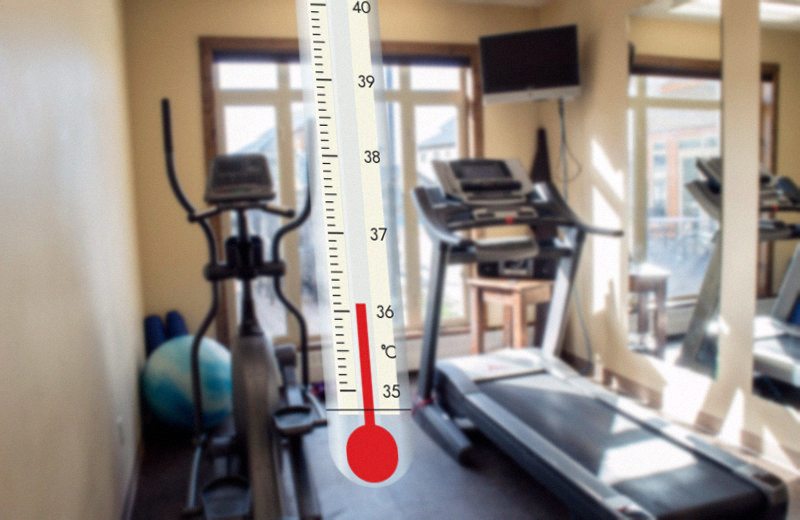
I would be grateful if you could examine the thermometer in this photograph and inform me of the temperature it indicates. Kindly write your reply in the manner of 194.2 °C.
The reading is 36.1 °C
